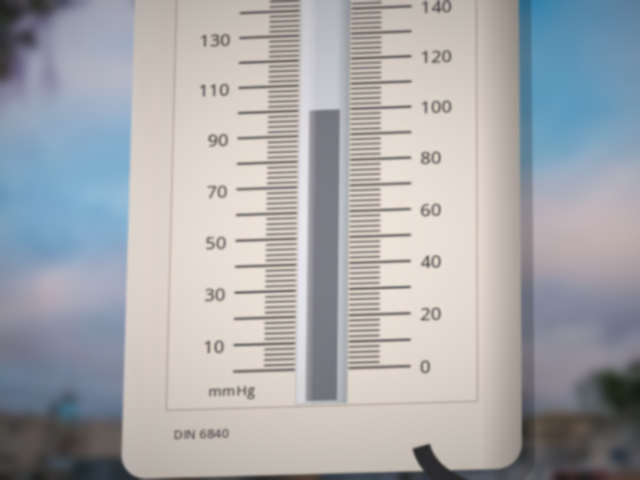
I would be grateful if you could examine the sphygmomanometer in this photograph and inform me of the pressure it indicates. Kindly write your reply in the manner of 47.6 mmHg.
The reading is 100 mmHg
